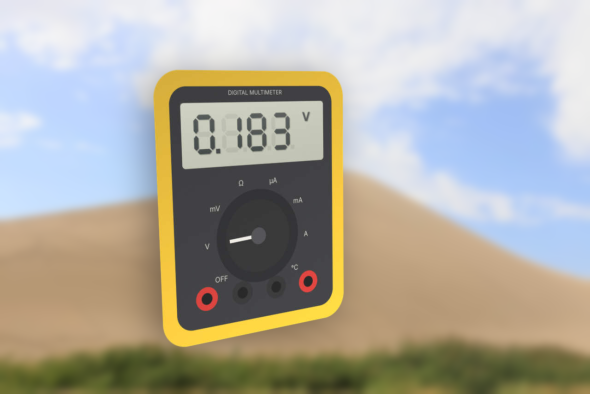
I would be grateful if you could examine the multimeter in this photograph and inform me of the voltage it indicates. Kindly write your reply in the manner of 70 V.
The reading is 0.183 V
